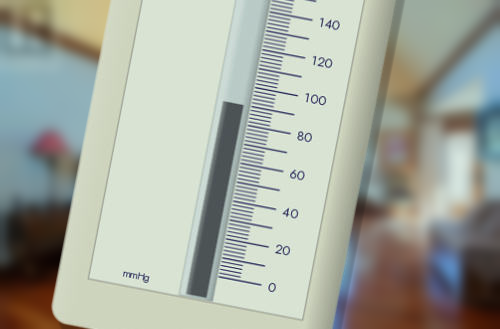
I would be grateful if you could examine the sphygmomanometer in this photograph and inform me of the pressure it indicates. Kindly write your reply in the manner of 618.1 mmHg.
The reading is 90 mmHg
